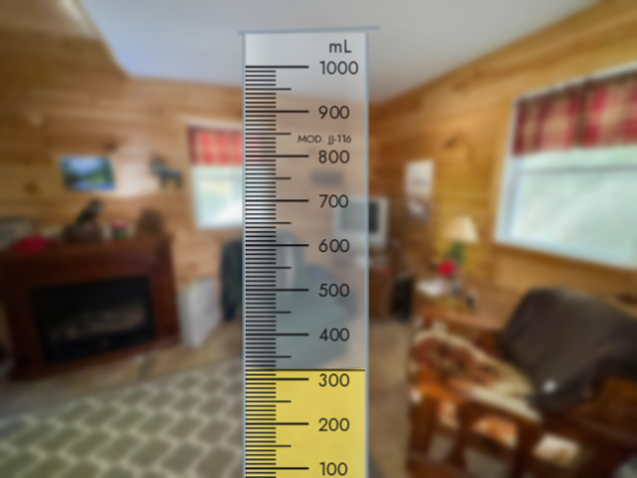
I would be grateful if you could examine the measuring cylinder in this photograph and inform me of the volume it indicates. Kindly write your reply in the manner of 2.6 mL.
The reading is 320 mL
